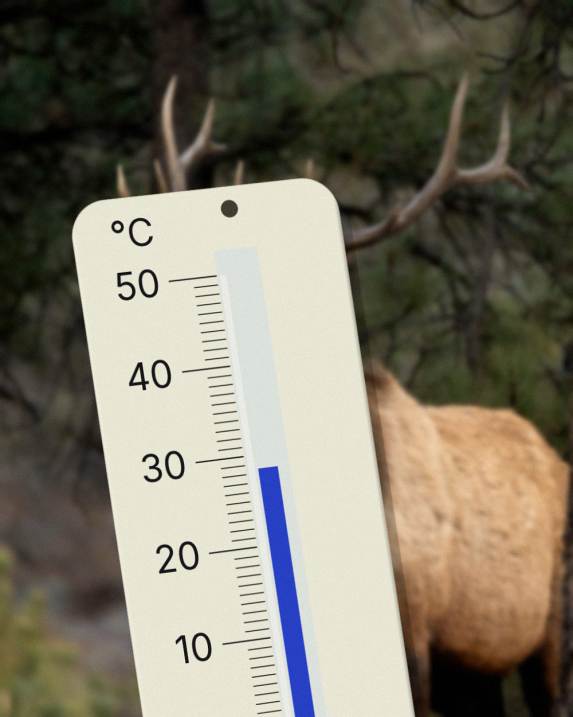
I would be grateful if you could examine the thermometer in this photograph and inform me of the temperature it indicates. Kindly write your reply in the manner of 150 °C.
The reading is 28.5 °C
